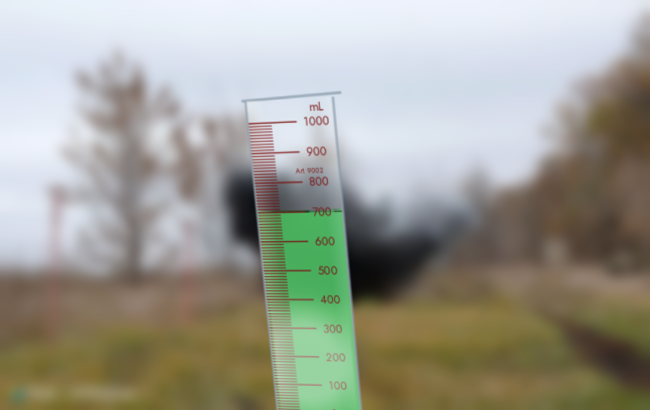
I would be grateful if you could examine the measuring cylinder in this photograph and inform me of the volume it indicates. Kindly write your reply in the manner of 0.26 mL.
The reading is 700 mL
